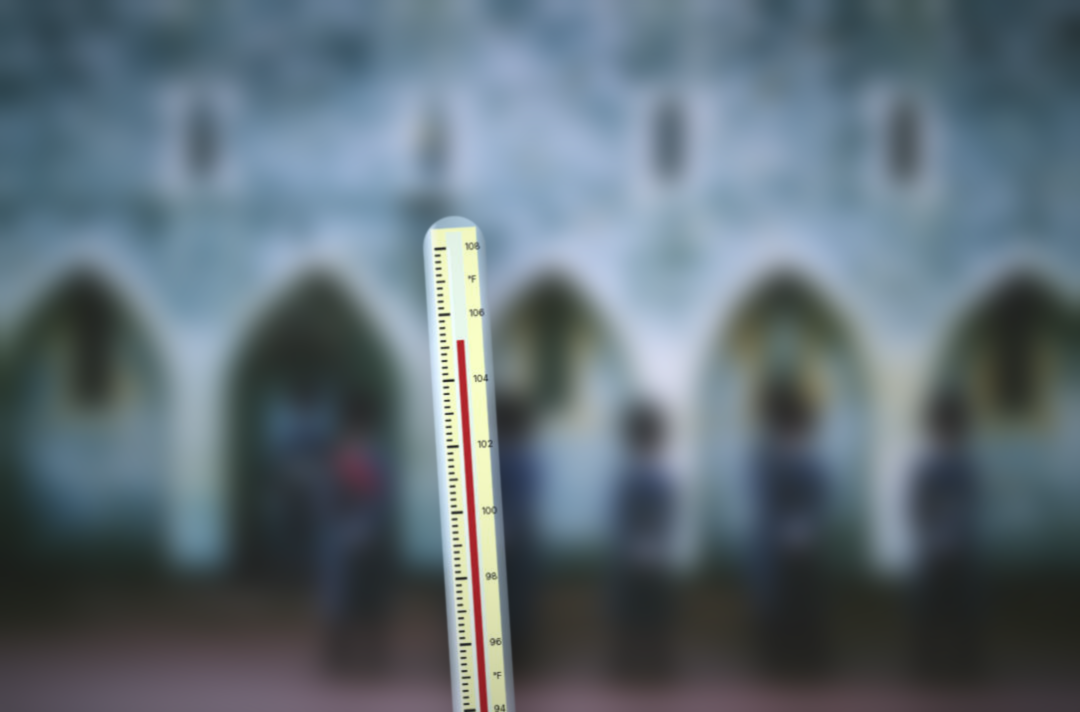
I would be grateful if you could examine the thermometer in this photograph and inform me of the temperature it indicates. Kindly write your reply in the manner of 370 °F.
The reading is 105.2 °F
